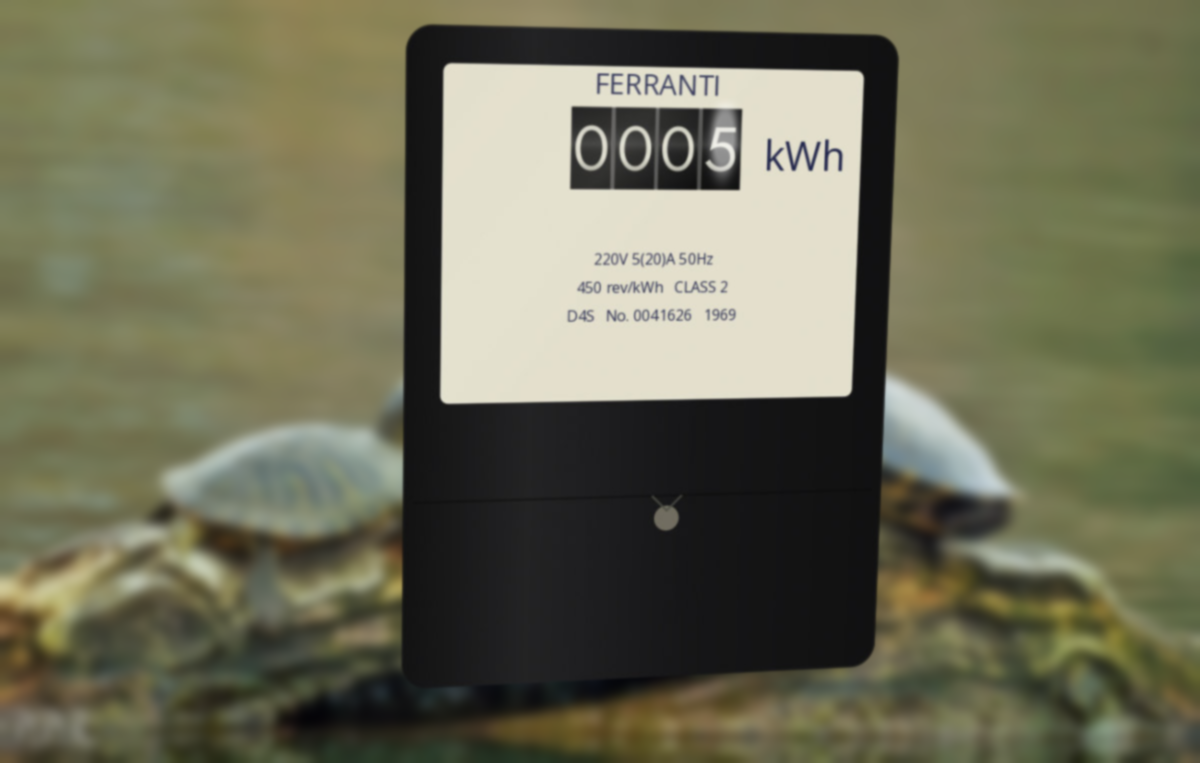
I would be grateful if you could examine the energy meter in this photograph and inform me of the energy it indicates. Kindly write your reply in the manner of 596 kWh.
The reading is 5 kWh
